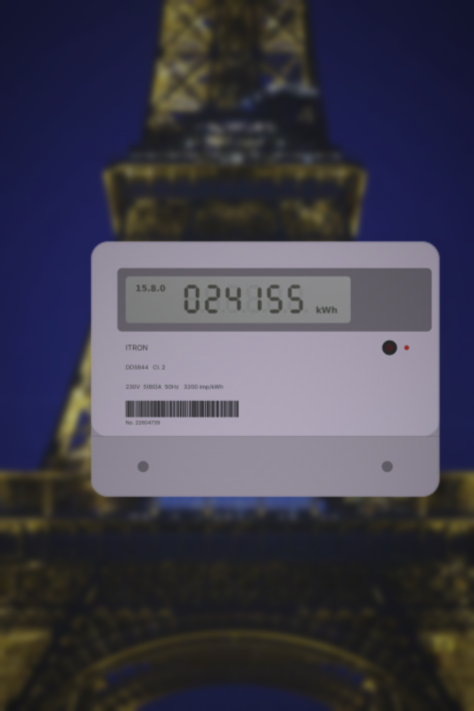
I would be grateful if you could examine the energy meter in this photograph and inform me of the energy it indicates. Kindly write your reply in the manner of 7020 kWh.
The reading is 24155 kWh
